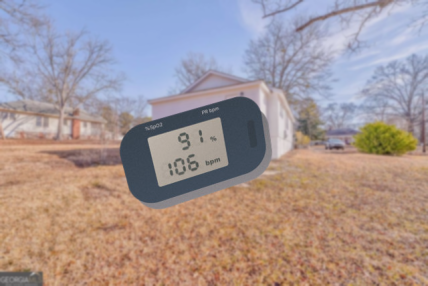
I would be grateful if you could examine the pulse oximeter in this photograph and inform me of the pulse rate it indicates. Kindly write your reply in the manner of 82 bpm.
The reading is 106 bpm
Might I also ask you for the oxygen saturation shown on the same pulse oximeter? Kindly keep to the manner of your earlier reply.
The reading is 91 %
